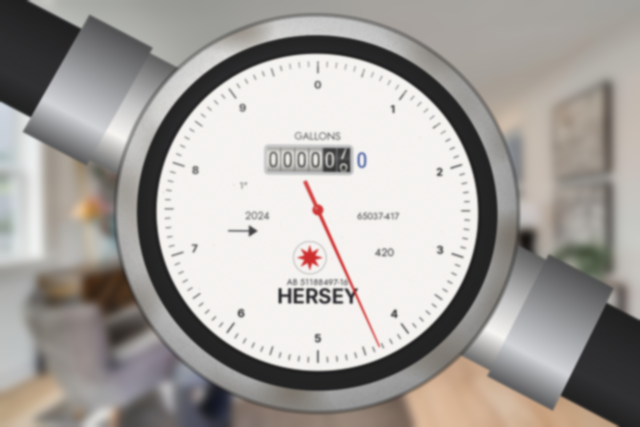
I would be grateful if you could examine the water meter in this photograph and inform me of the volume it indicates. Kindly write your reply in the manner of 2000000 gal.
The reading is 74.3 gal
